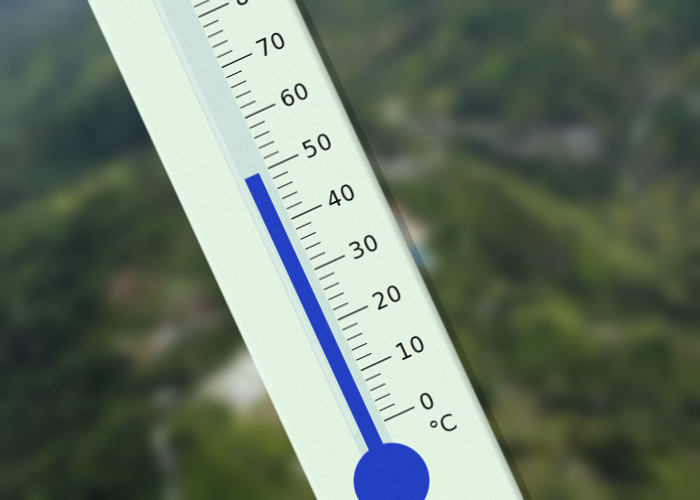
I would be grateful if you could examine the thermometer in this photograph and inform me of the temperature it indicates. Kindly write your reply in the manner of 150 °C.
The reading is 50 °C
